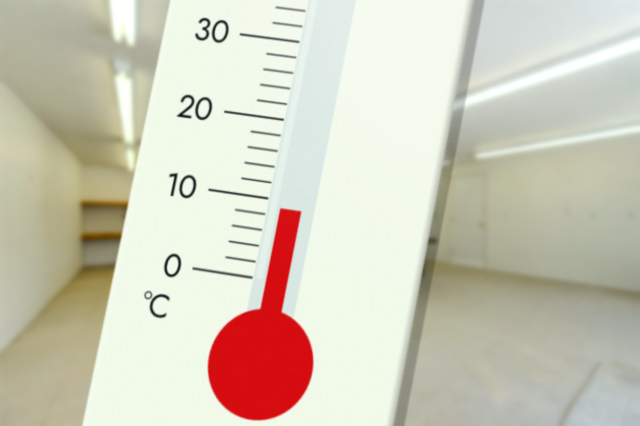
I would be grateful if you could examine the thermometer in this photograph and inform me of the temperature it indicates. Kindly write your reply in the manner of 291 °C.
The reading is 9 °C
